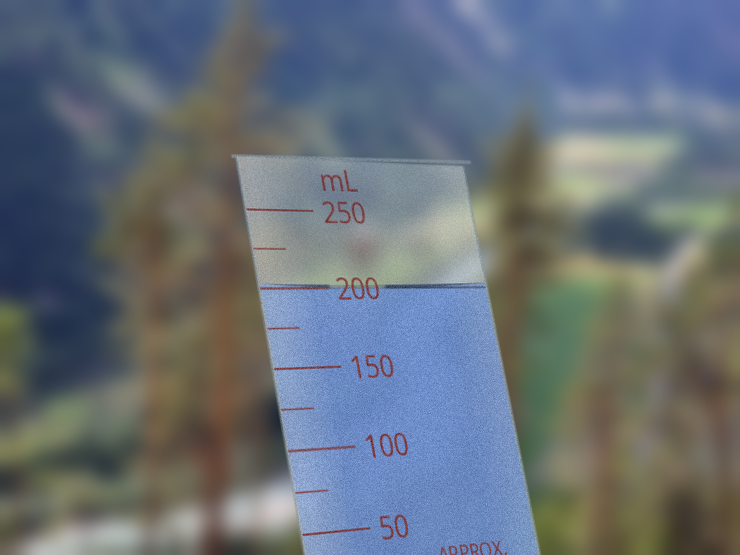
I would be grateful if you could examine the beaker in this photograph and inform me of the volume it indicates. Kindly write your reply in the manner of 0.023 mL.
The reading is 200 mL
